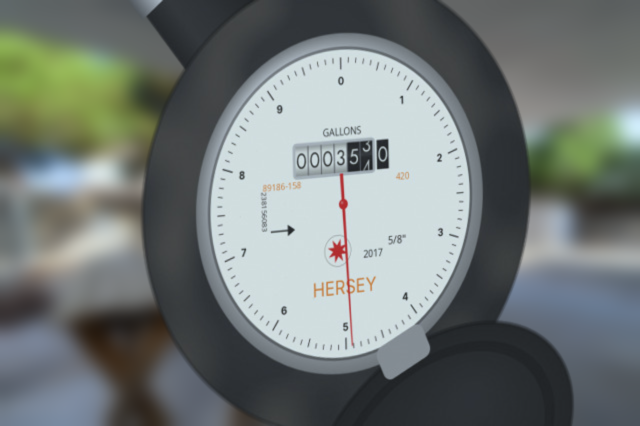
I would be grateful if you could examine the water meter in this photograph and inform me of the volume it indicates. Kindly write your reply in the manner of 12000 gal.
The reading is 3534.9 gal
